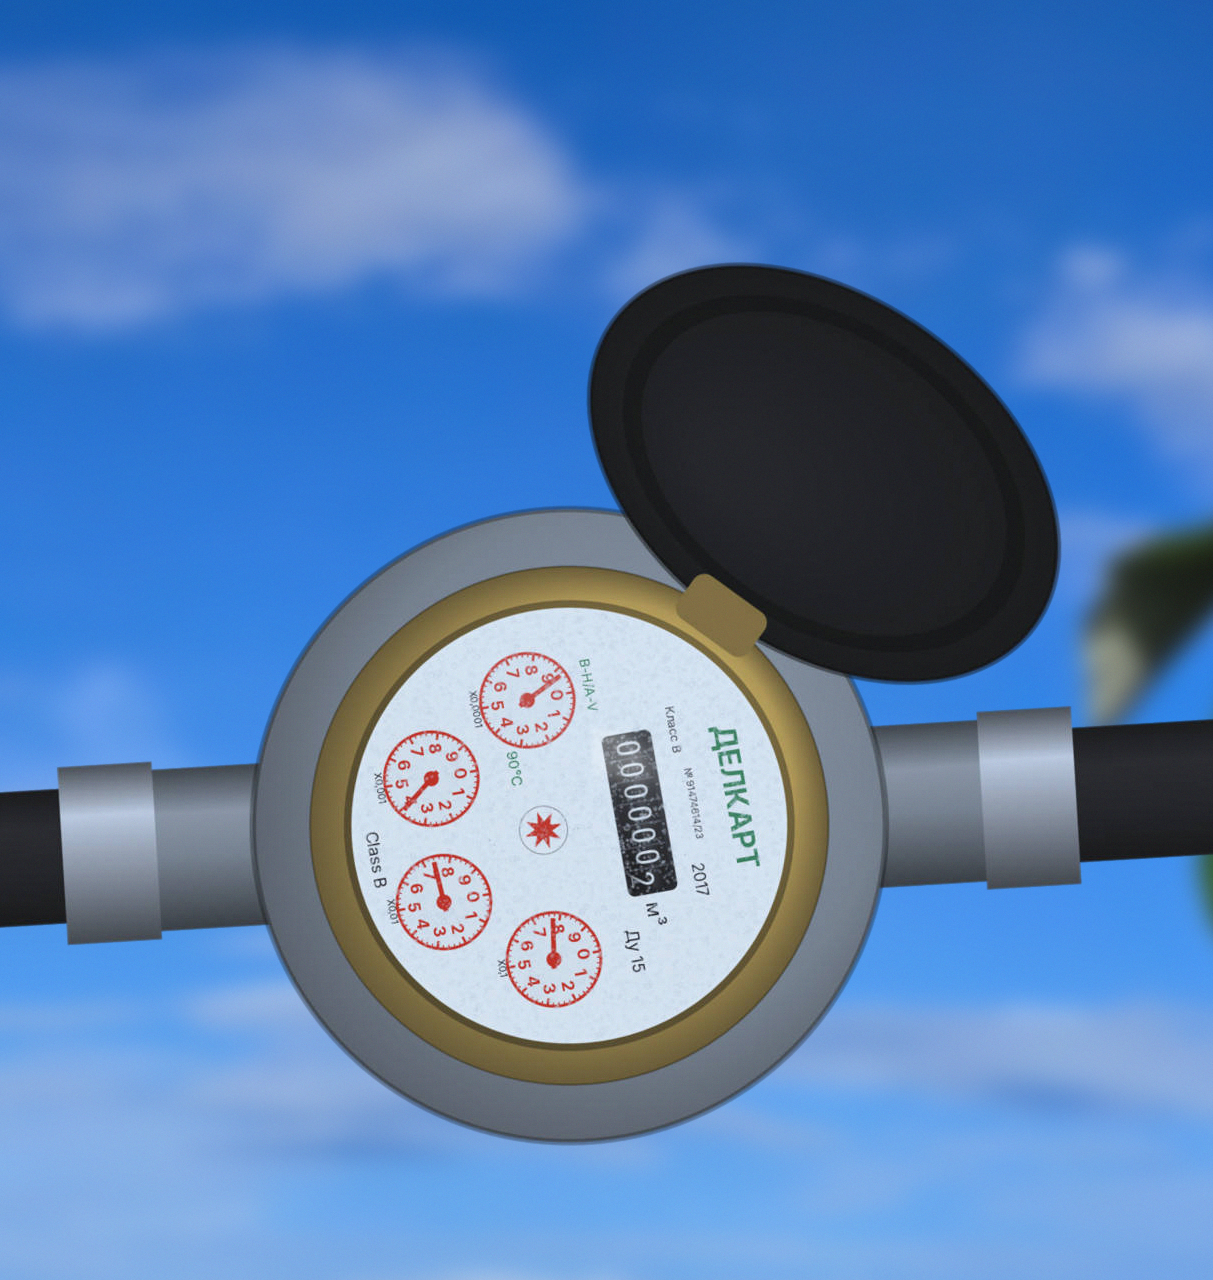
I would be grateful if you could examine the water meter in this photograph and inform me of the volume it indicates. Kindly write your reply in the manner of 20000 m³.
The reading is 1.7739 m³
